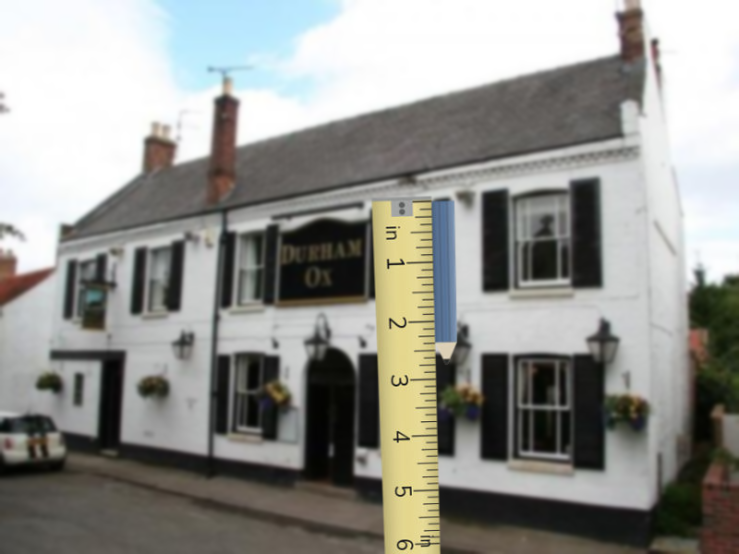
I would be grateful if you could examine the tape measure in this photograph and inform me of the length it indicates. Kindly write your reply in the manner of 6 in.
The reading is 2.75 in
